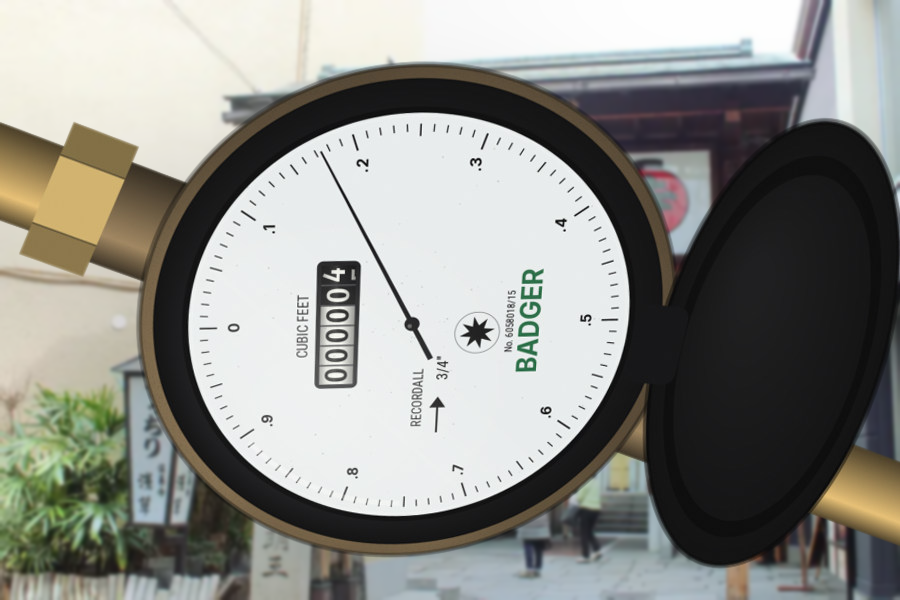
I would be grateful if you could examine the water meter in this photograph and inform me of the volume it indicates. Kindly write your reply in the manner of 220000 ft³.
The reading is 4.17 ft³
